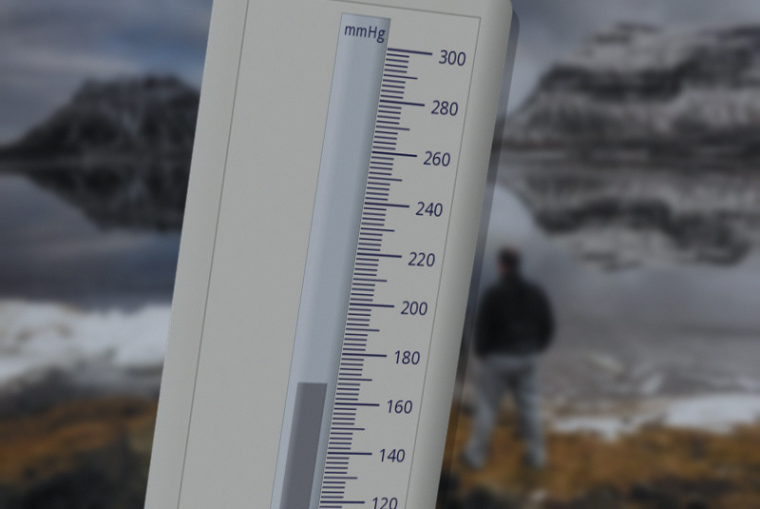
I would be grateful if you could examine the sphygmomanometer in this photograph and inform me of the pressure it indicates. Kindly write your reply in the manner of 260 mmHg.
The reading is 168 mmHg
